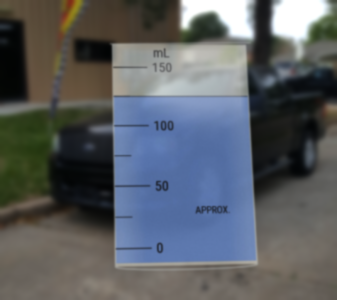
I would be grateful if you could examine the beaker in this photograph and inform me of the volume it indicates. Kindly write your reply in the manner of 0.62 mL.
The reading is 125 mL
